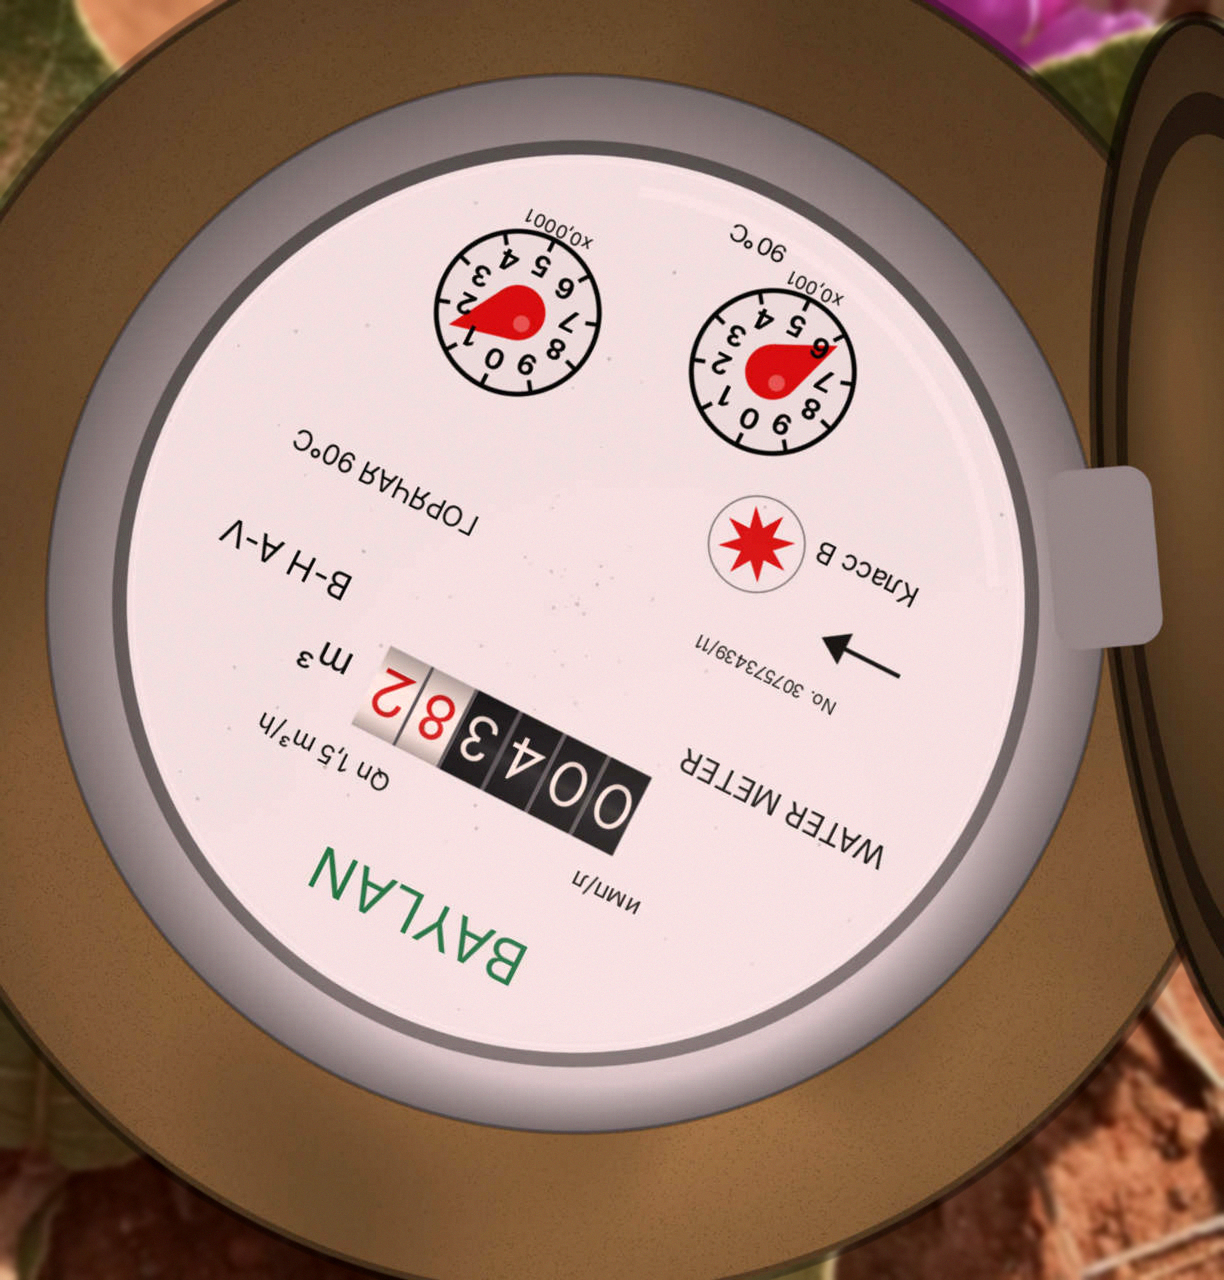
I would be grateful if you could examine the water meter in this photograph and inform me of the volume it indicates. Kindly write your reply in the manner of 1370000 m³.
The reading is 43.8261 m³
